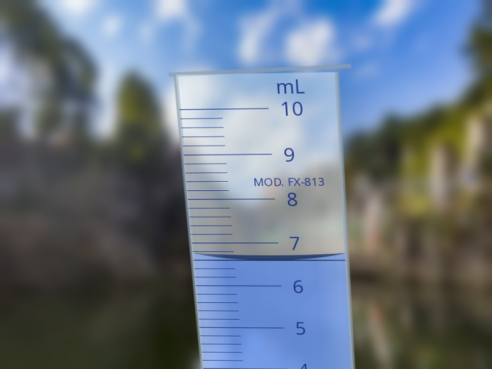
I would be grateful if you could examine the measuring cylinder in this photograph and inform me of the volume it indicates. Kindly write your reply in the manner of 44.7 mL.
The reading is 6.6 mL
